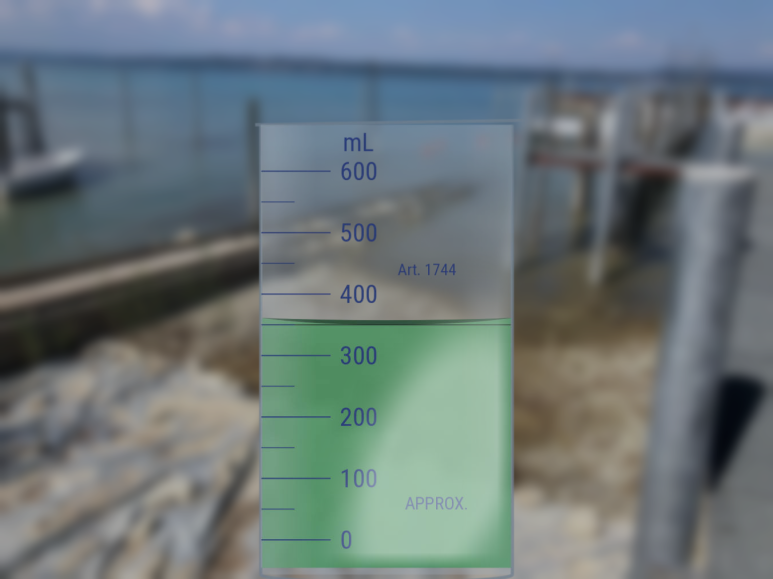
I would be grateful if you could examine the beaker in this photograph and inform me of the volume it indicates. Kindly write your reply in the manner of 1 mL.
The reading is 350 mL
